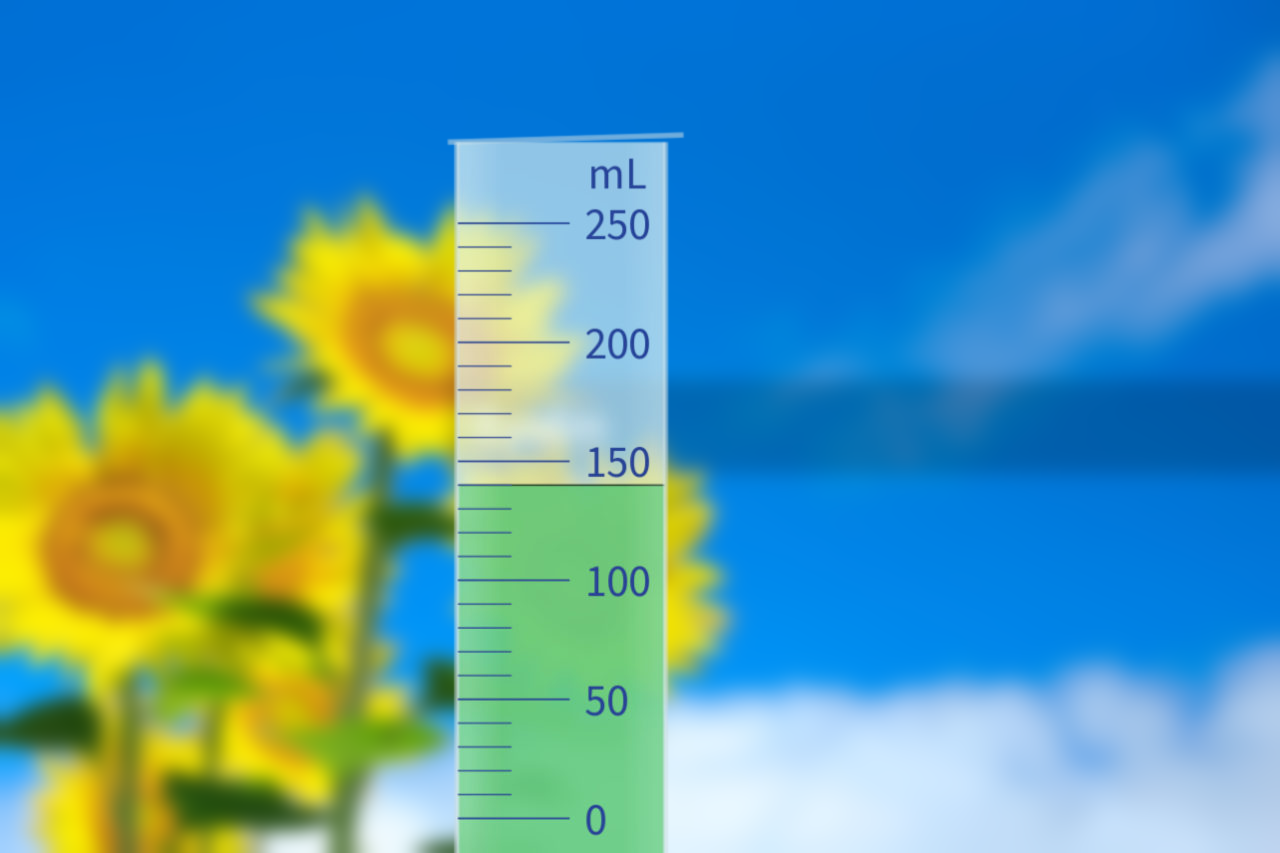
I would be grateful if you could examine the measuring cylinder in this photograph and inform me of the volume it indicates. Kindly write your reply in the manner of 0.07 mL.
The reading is 140 mL
